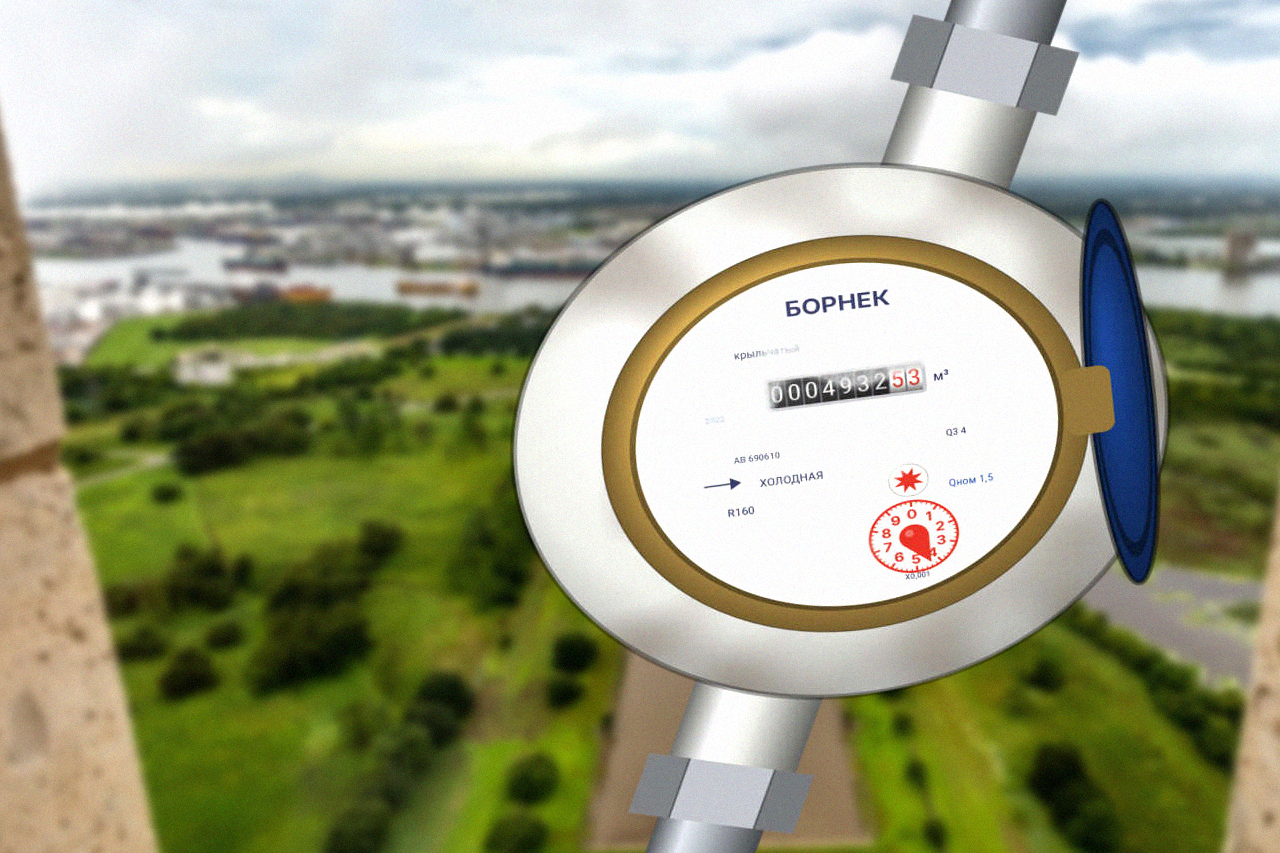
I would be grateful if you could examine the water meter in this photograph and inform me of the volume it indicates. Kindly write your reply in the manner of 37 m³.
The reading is 4932.534 m³
